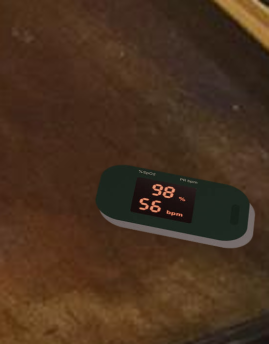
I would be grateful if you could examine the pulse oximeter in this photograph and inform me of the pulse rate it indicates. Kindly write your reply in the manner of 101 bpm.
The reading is 56 bpm
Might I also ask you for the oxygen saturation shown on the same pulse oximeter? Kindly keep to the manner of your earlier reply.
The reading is 98 %
